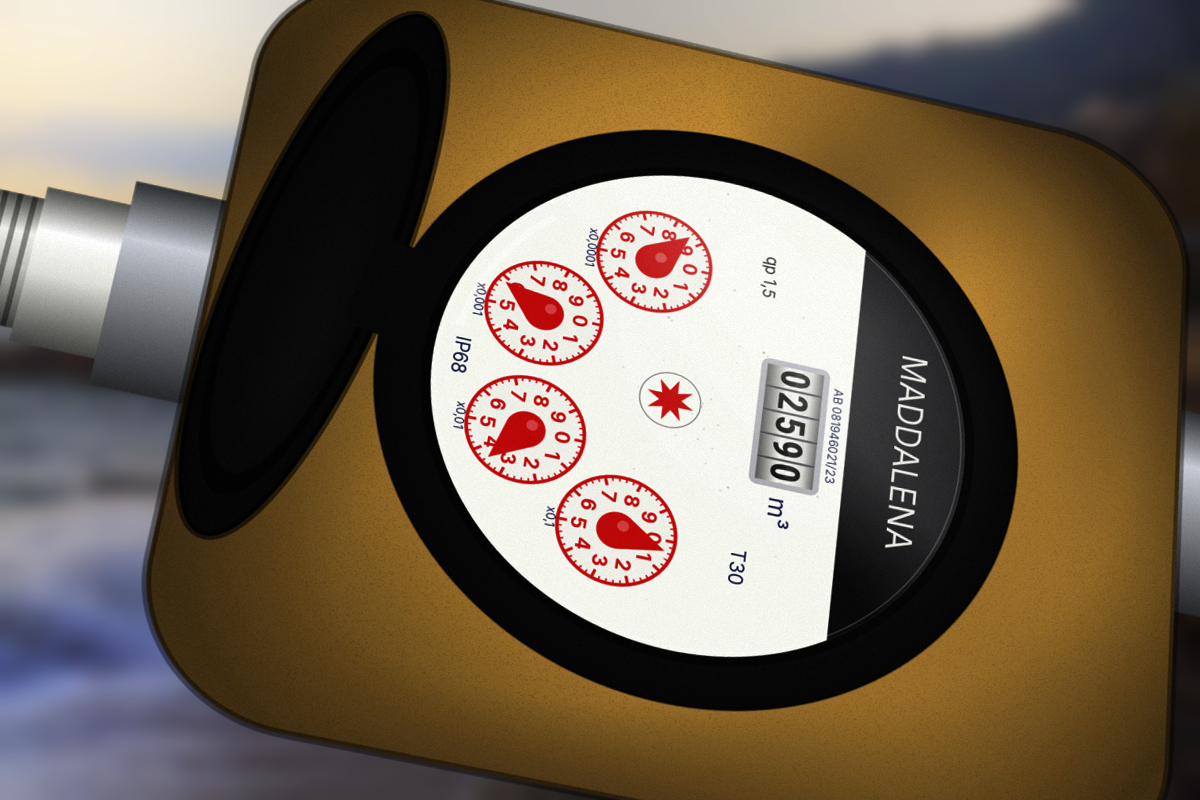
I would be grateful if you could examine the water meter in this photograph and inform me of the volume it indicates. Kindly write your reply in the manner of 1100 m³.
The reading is 2590.0358 m³
